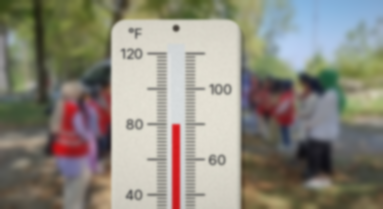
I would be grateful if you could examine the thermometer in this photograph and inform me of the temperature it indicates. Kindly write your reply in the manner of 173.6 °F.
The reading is 80 °F
